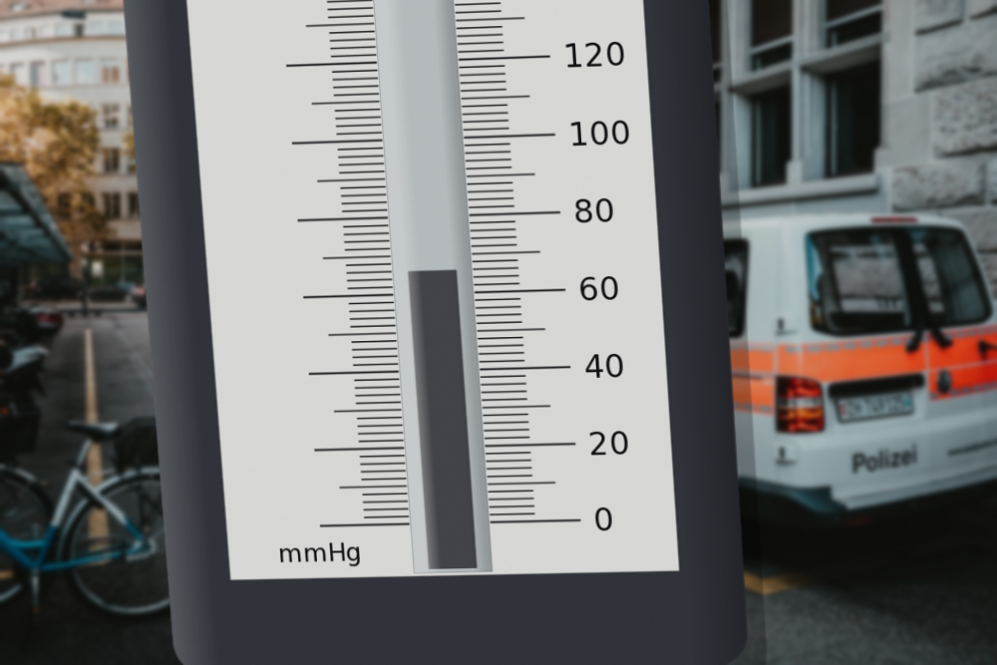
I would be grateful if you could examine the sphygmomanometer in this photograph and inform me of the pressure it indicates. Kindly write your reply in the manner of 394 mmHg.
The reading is 66 mmHg
